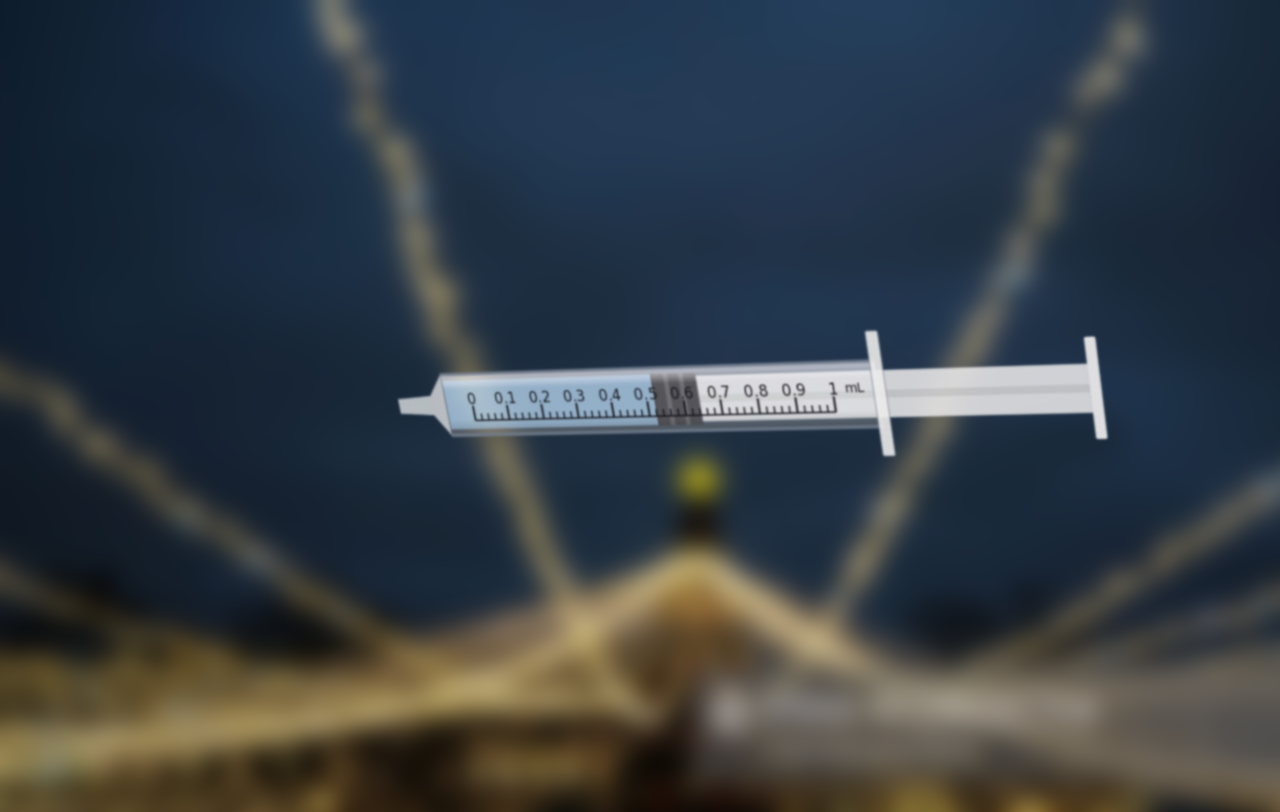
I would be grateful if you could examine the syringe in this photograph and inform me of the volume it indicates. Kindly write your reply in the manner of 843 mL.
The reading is 0.52 mL
